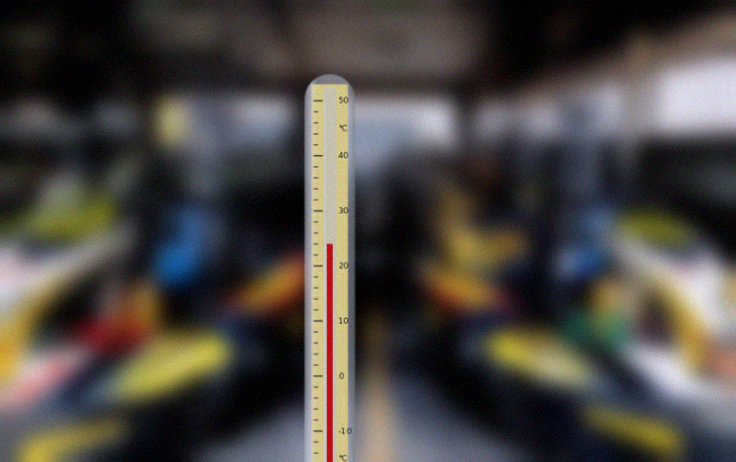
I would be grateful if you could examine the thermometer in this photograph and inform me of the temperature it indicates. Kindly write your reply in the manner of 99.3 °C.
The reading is 24 °C
